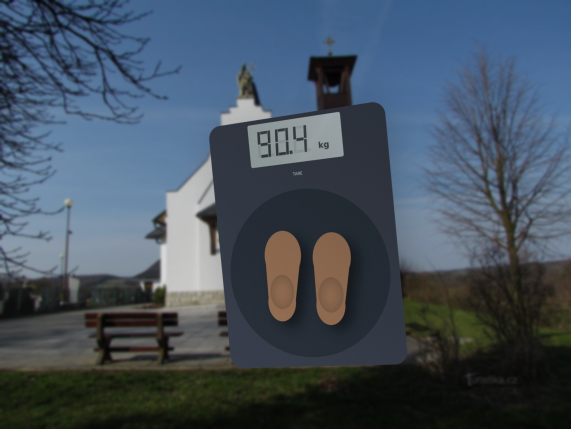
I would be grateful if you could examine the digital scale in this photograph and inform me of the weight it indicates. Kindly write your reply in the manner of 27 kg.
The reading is 90.4 kg
